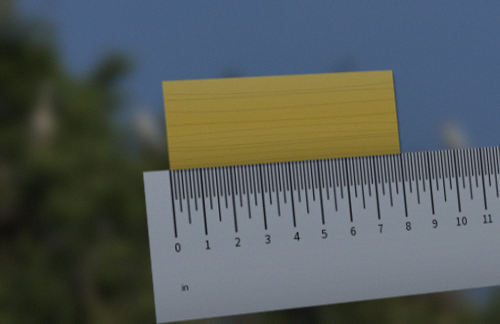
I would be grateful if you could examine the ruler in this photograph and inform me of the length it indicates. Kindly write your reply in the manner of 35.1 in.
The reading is 8 in
